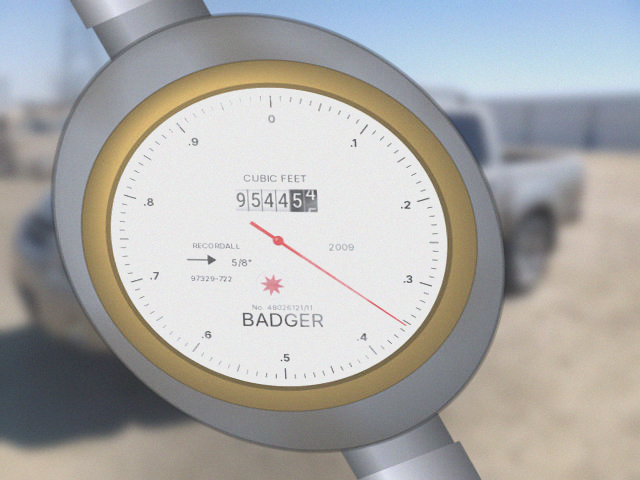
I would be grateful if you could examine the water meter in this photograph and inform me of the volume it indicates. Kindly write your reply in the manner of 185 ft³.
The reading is 954454.35 ft³
